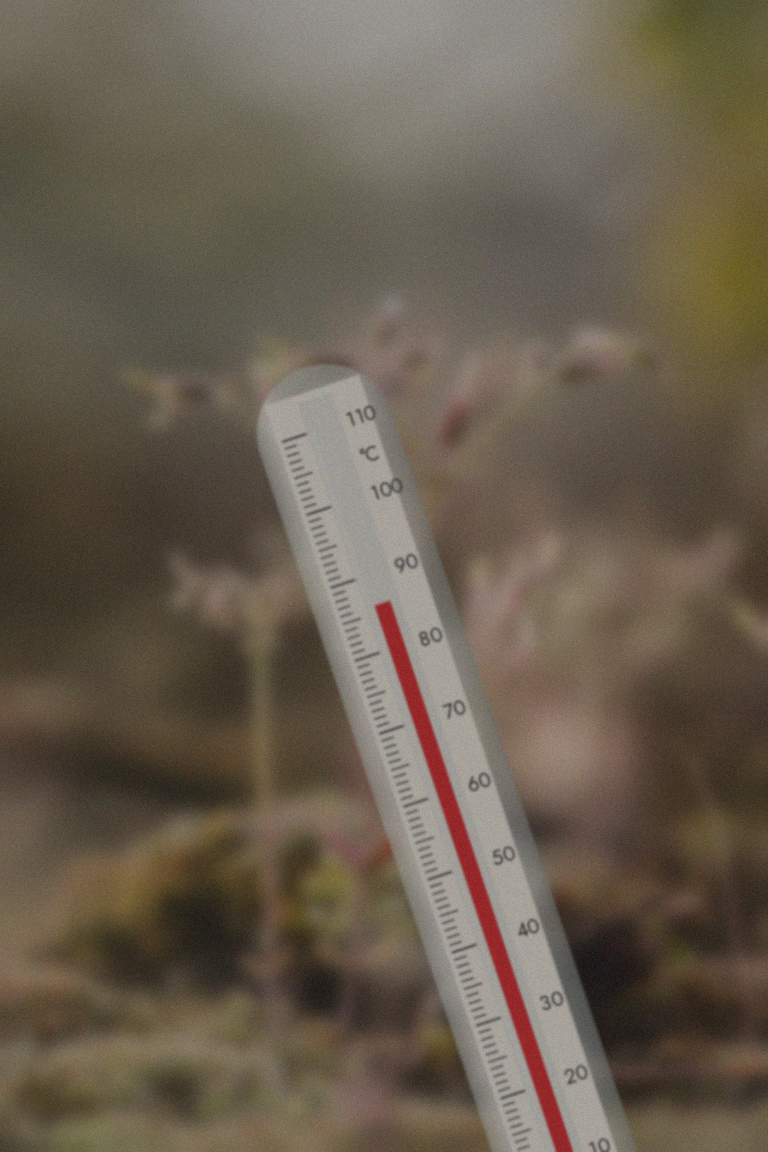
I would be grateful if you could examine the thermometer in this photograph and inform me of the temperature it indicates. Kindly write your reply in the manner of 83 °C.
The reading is 86 °C
